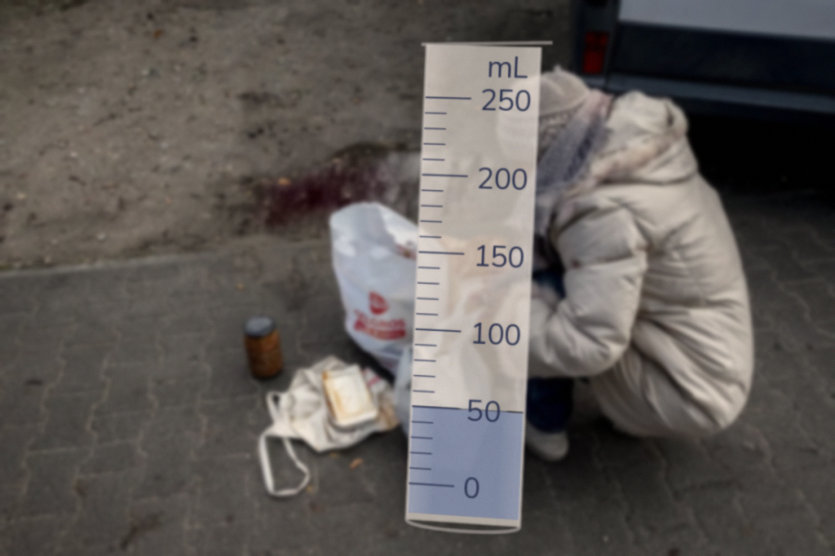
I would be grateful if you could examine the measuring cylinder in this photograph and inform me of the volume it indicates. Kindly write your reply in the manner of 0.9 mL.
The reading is 50 mL
